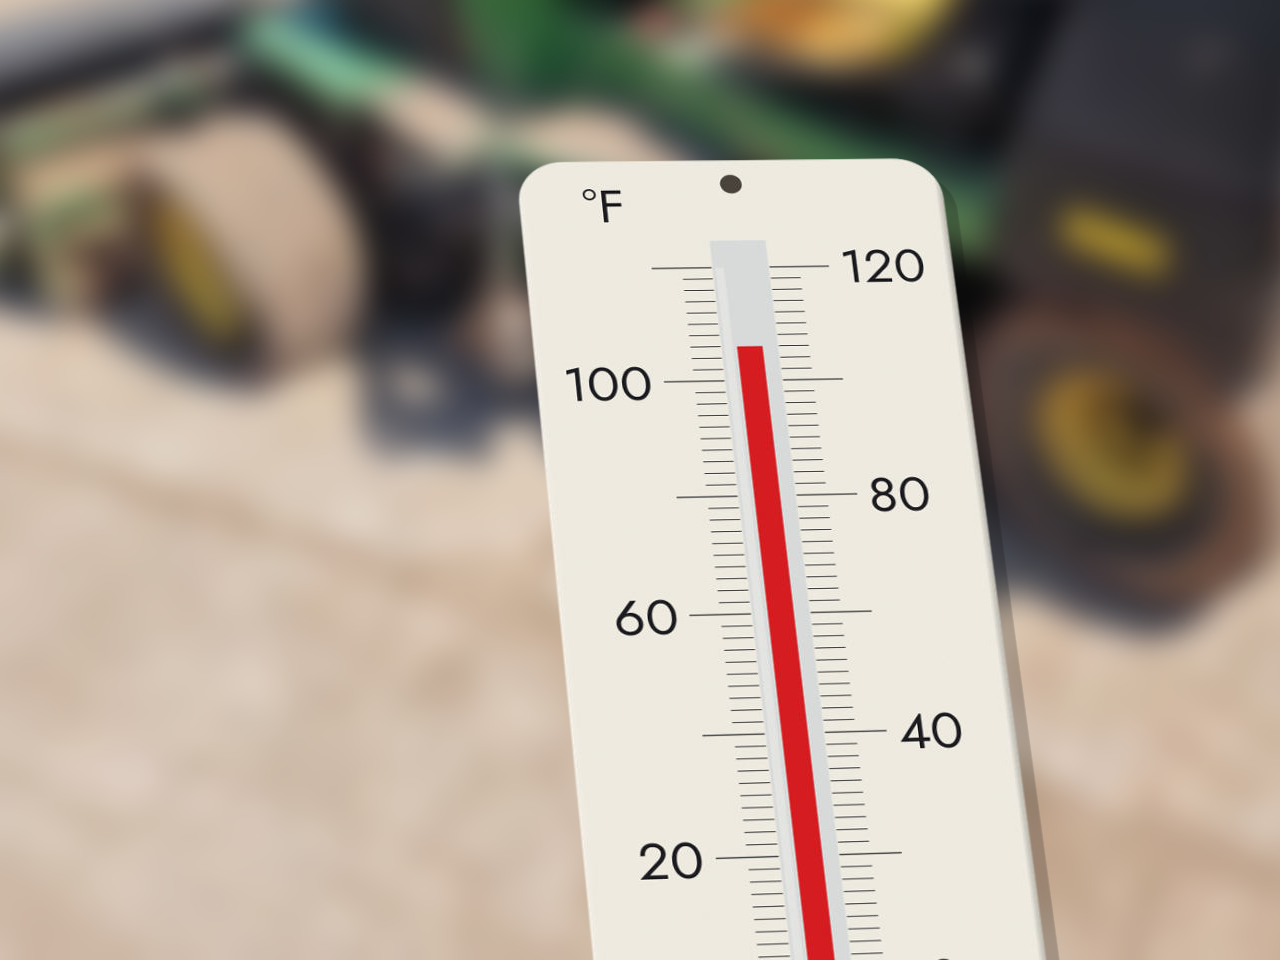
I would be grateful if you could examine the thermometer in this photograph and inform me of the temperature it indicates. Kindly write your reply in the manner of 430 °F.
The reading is 106 °F
